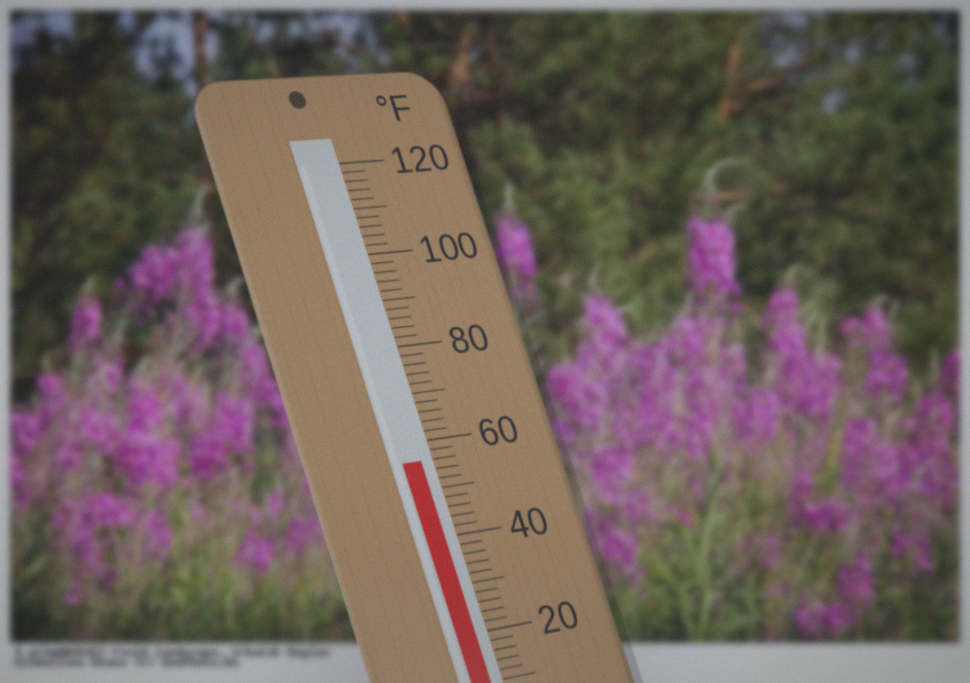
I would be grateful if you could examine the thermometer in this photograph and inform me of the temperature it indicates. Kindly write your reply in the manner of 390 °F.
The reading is 56 °F
